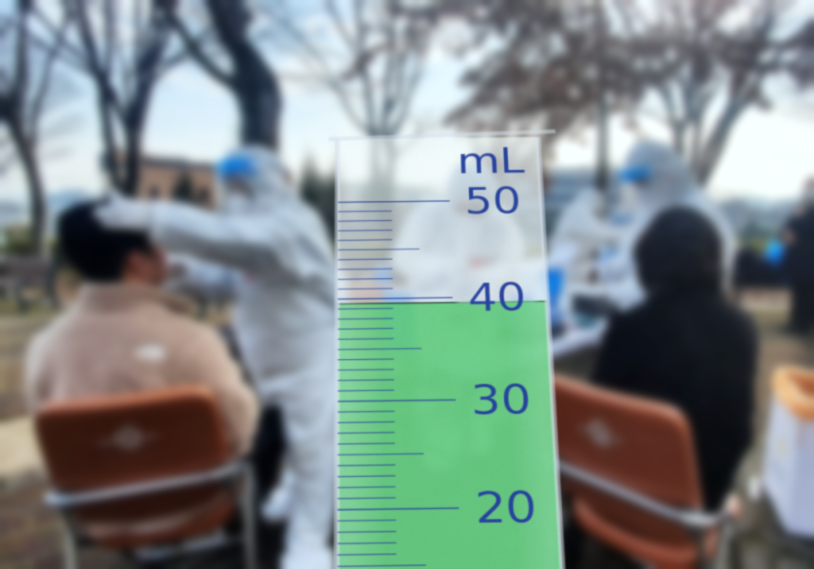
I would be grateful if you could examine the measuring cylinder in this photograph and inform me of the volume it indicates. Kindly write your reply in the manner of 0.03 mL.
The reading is 39.5 mL
